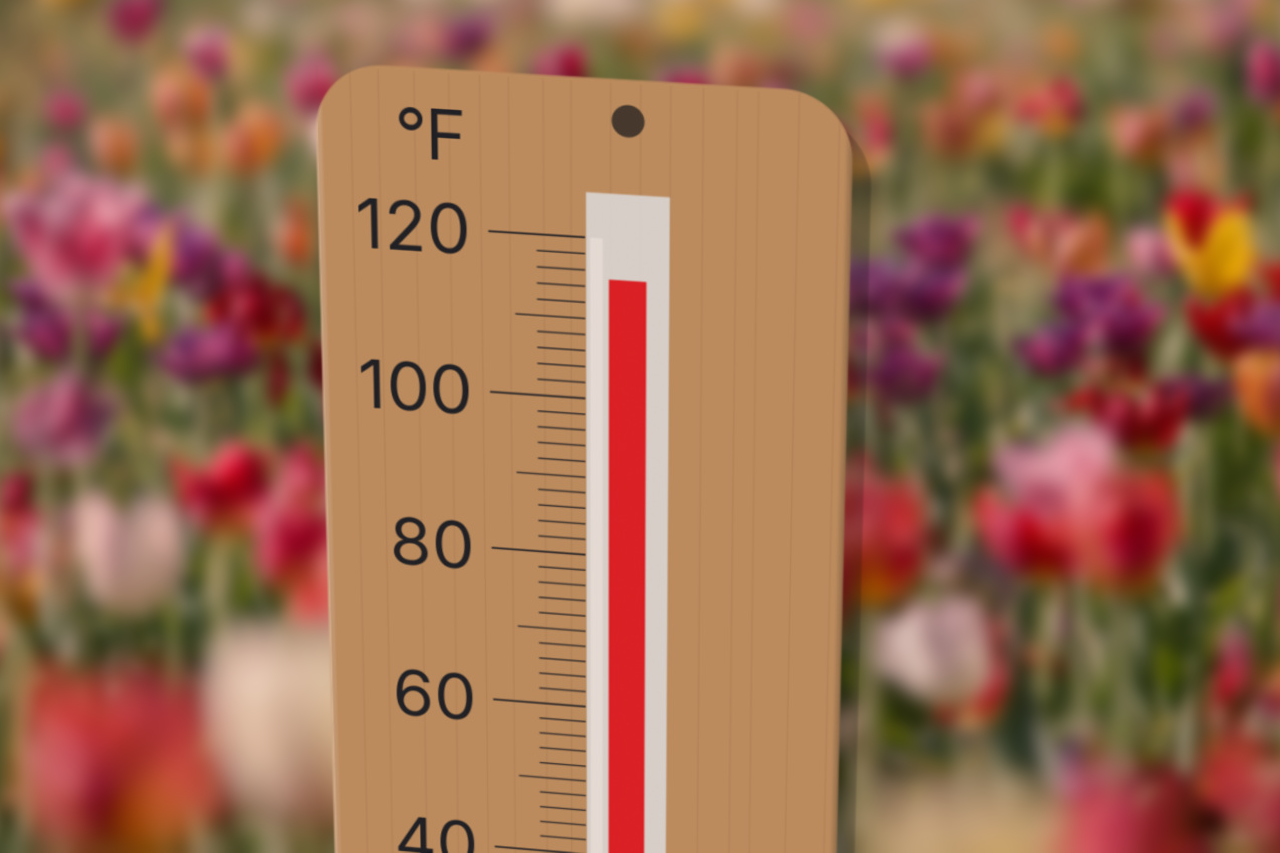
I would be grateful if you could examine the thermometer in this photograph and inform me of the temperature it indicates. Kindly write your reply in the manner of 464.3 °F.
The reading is 115 °F
